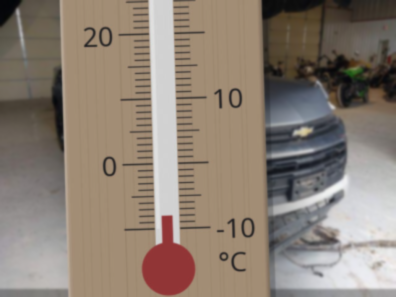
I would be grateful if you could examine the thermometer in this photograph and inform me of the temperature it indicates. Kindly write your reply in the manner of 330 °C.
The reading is -8 °C
